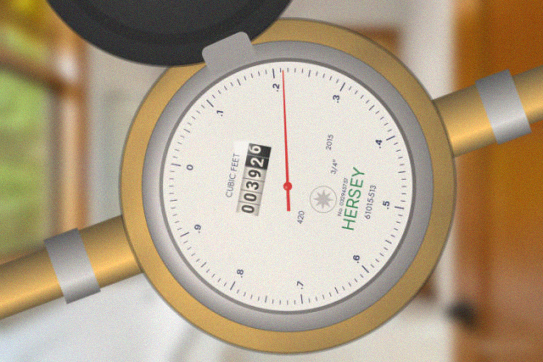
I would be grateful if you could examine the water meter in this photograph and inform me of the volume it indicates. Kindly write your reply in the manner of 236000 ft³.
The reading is 3926.21 ft³
